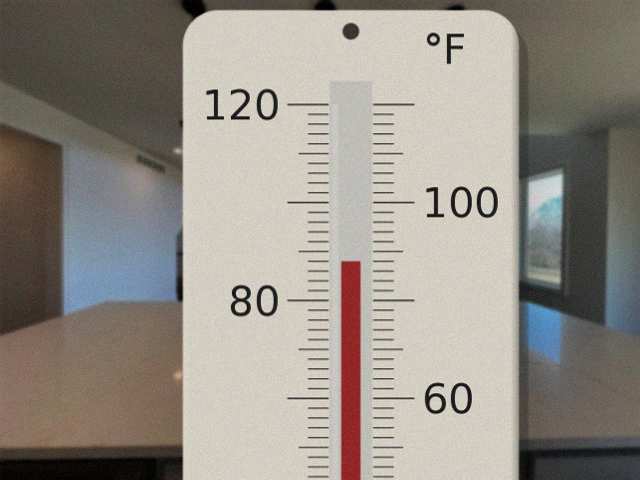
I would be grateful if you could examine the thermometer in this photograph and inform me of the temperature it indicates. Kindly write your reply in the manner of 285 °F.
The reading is 88 °F
